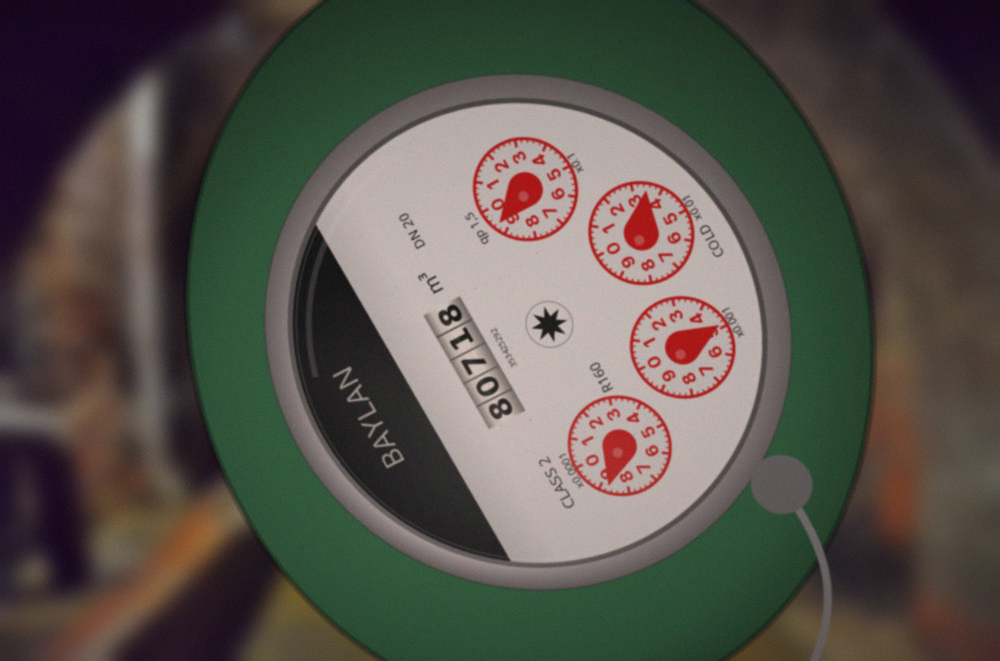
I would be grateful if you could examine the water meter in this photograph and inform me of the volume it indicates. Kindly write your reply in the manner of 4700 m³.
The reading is 80717.9348 m³
